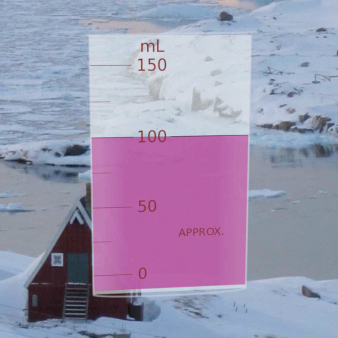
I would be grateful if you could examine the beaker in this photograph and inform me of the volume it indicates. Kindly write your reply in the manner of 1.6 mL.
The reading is 100 mL
